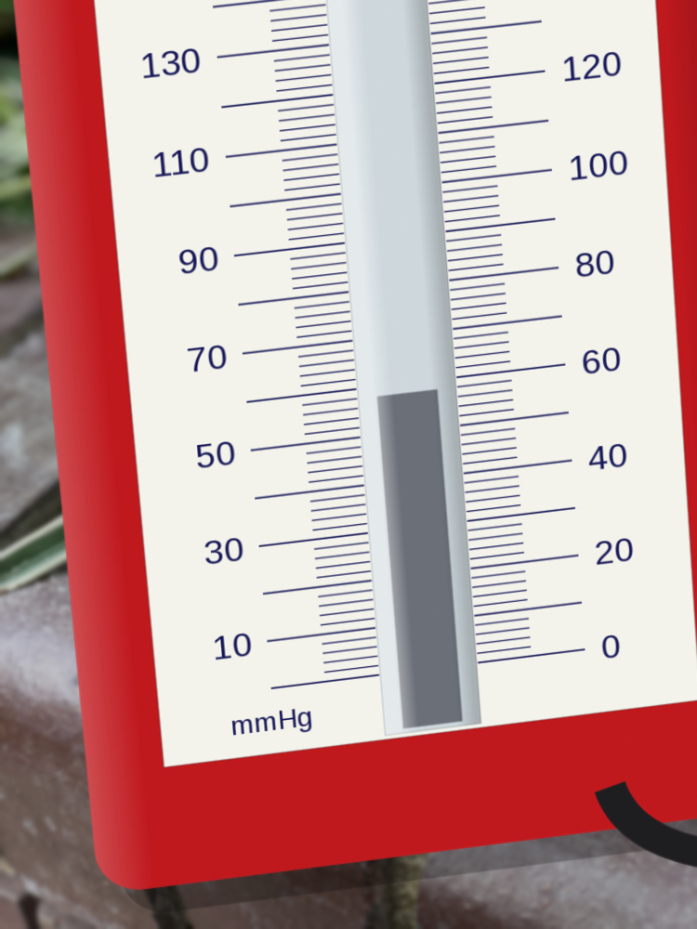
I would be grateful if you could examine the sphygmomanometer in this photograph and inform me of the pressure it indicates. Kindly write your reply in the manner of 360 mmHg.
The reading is 58 mmHg
